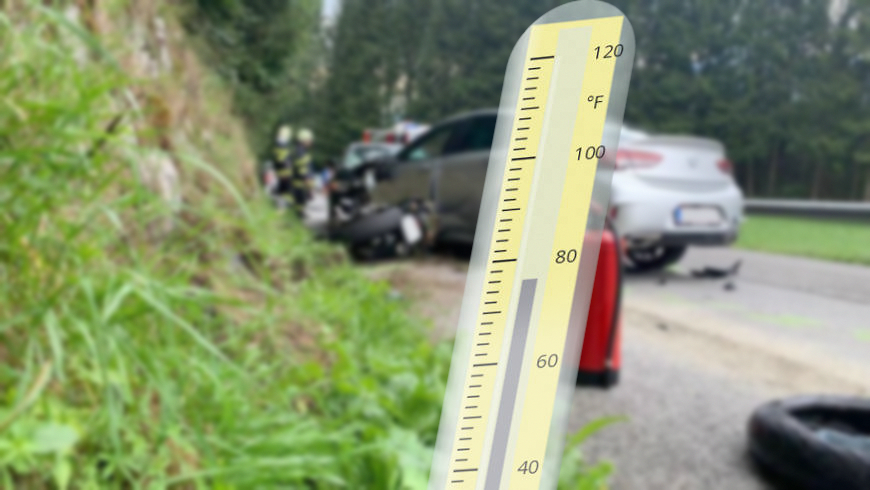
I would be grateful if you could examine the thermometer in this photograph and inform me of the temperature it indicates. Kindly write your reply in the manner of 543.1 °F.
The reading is 76 °F
